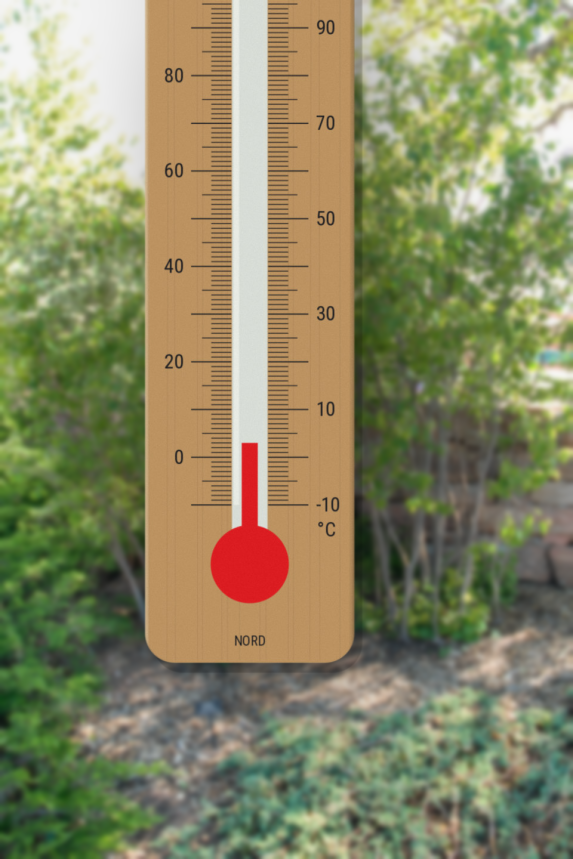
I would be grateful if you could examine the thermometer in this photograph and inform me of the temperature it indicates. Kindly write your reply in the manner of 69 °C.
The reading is 3 °C
